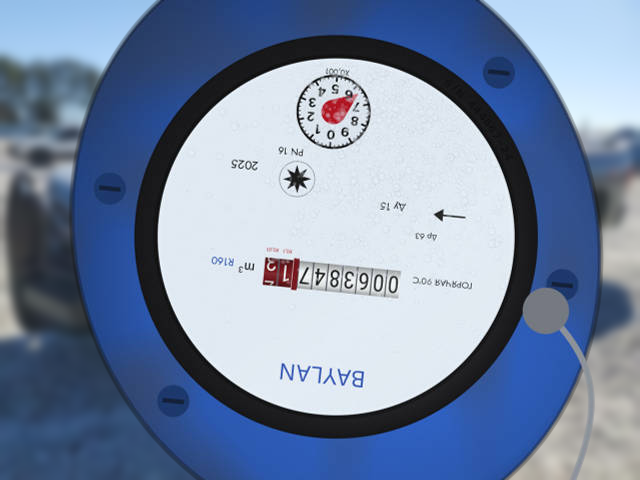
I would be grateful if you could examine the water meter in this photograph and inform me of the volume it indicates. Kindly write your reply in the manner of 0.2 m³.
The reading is 63847.126 m³
